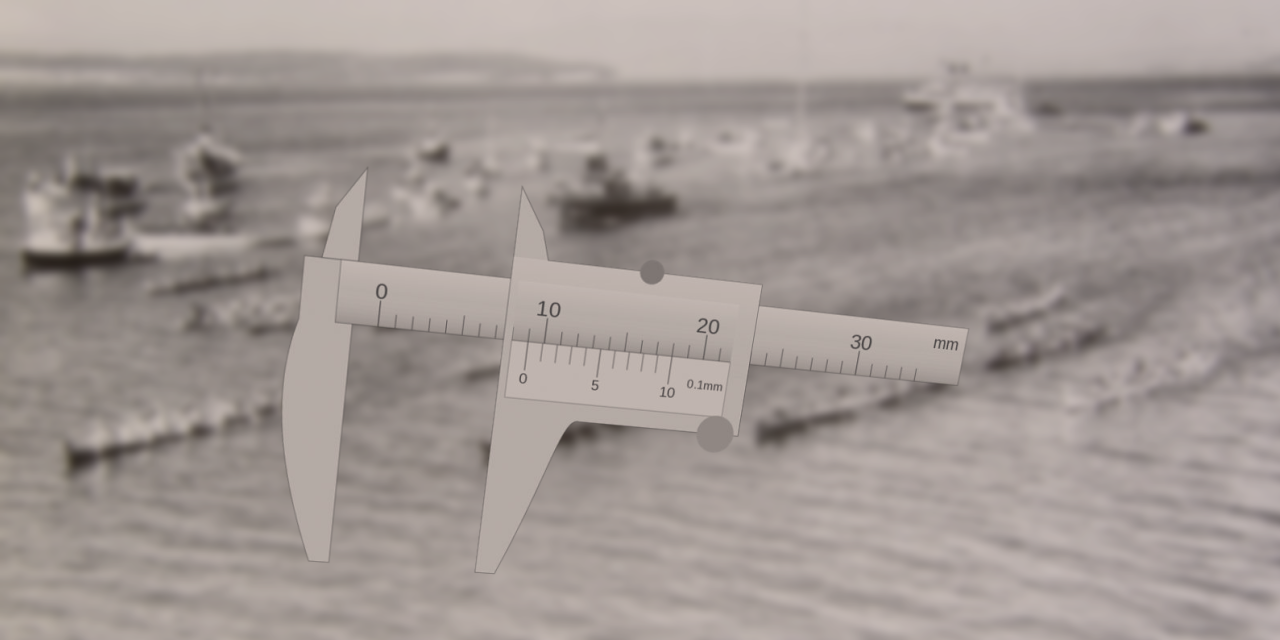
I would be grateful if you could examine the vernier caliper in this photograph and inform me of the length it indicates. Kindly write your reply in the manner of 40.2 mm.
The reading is 9.0 mm
